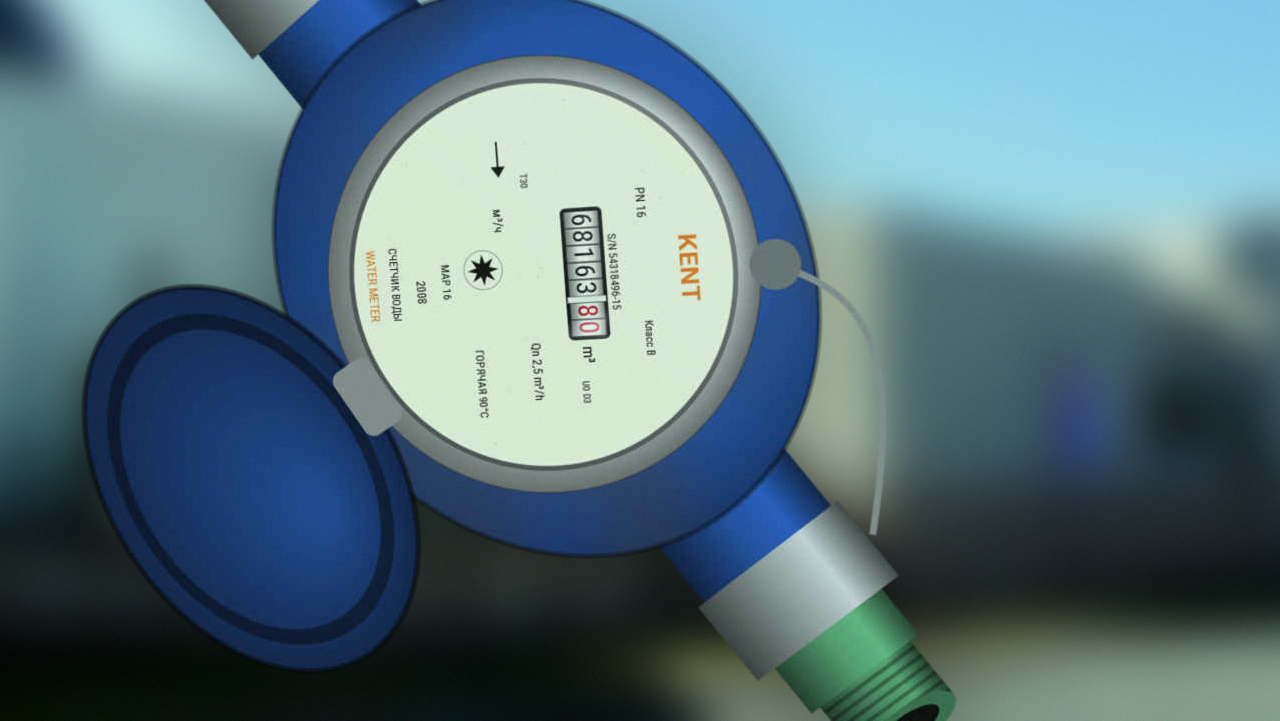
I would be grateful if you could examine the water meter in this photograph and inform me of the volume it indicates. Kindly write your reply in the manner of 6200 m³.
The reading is 68163.80 m³
